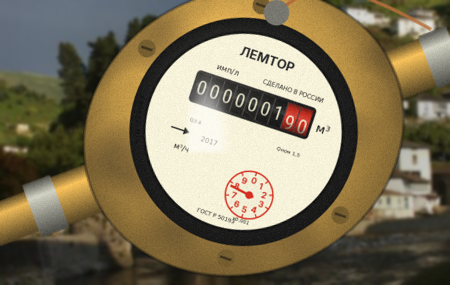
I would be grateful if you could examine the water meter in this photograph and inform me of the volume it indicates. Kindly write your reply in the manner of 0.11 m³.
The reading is 1.897 m³
